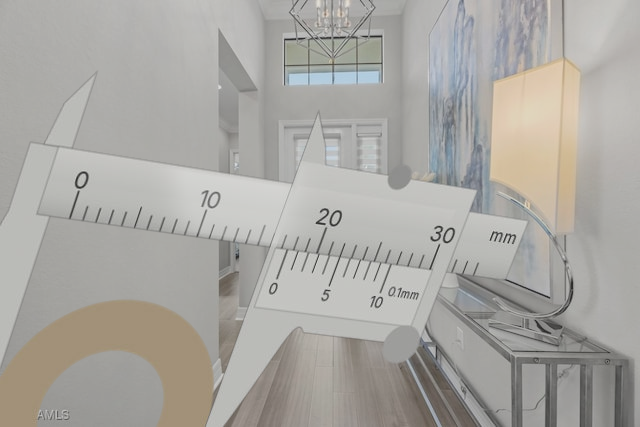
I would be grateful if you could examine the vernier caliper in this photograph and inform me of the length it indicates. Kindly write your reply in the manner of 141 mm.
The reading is 17.5 mm
